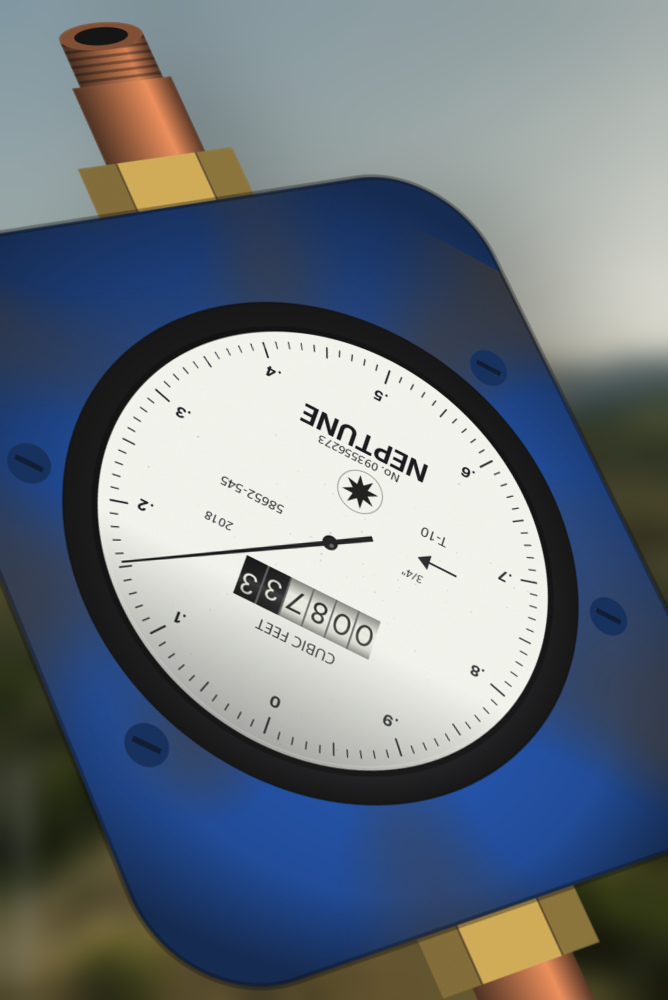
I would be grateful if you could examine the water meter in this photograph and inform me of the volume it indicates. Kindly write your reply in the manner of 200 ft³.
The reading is 8733.15 ft³
